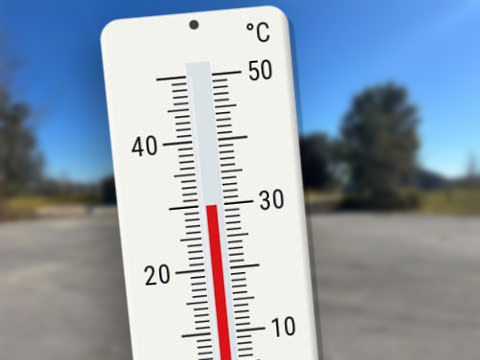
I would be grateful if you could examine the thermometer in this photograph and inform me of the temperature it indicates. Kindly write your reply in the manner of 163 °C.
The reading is 30 °C
